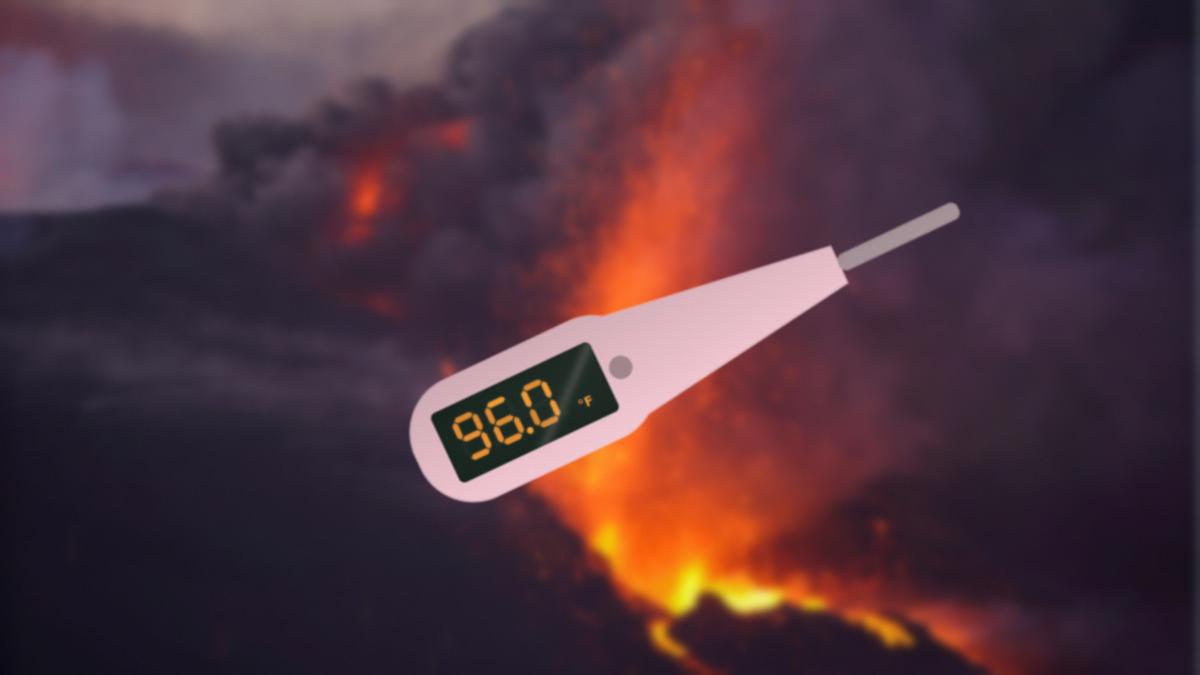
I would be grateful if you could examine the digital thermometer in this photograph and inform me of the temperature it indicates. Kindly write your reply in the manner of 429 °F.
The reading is 96.0 °F
